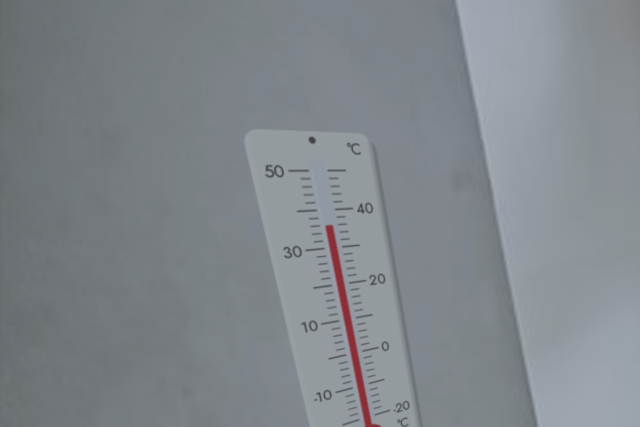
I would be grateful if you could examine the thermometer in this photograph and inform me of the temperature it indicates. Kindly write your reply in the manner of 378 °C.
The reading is 36 °C
